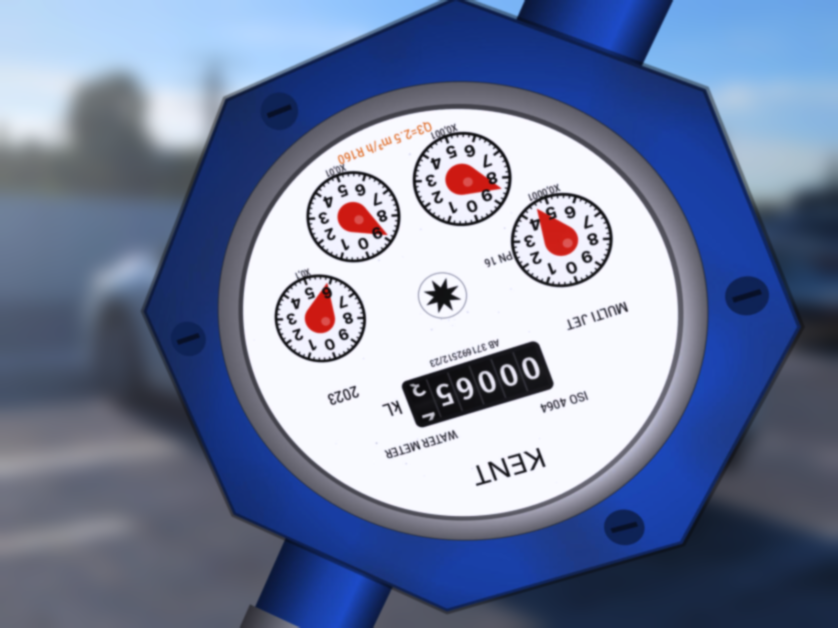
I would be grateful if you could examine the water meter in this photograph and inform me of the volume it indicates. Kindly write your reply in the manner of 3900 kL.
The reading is 652.5884 kL
